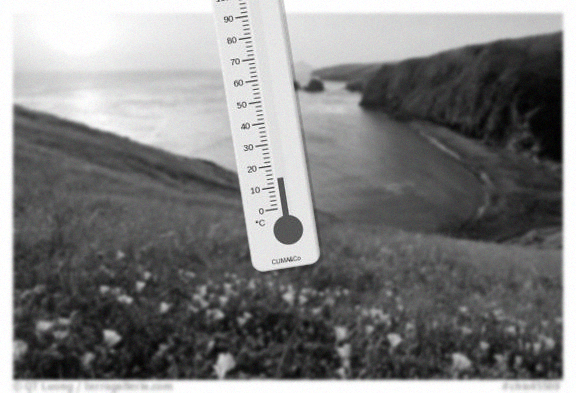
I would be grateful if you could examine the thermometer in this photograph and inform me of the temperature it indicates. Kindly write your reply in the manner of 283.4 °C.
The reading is 14 °C
